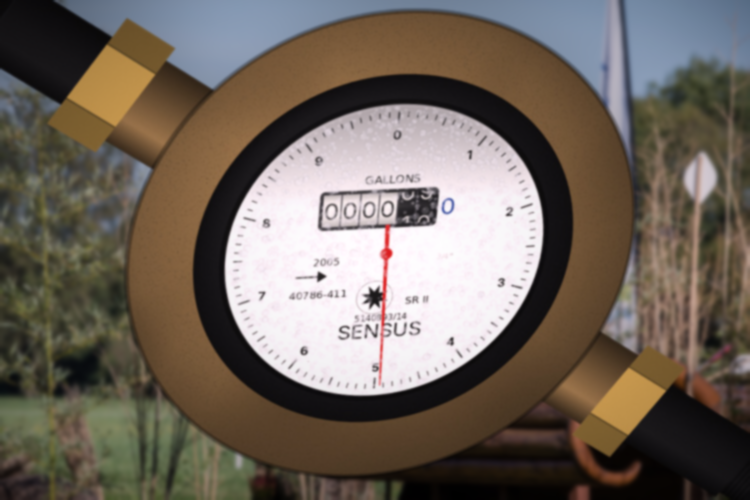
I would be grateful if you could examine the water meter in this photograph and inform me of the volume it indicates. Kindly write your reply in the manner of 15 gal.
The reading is 94.9 gal
